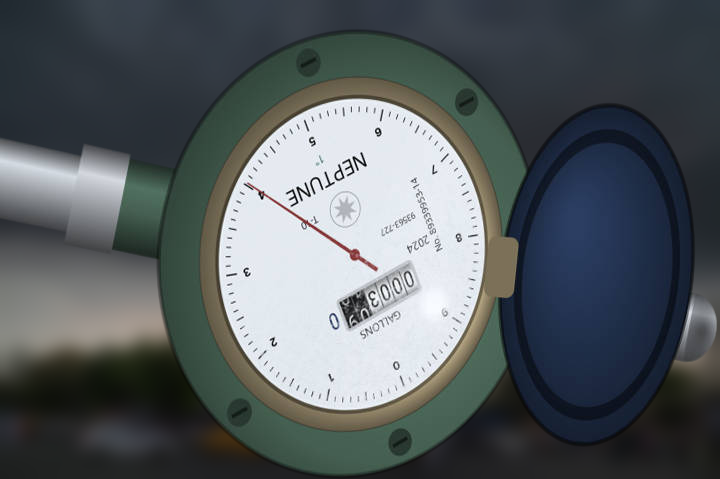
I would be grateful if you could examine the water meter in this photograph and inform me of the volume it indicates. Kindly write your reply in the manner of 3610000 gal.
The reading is 3094.0 gal
